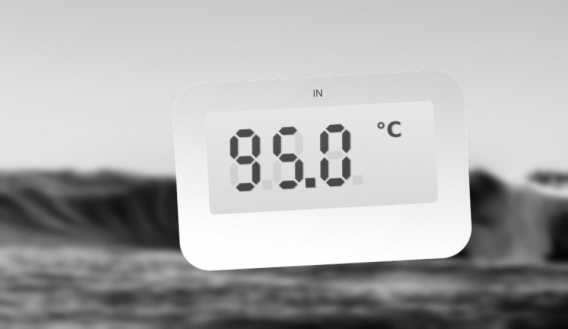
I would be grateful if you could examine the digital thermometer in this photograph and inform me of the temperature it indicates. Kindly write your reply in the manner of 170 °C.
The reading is 95.0 °C
